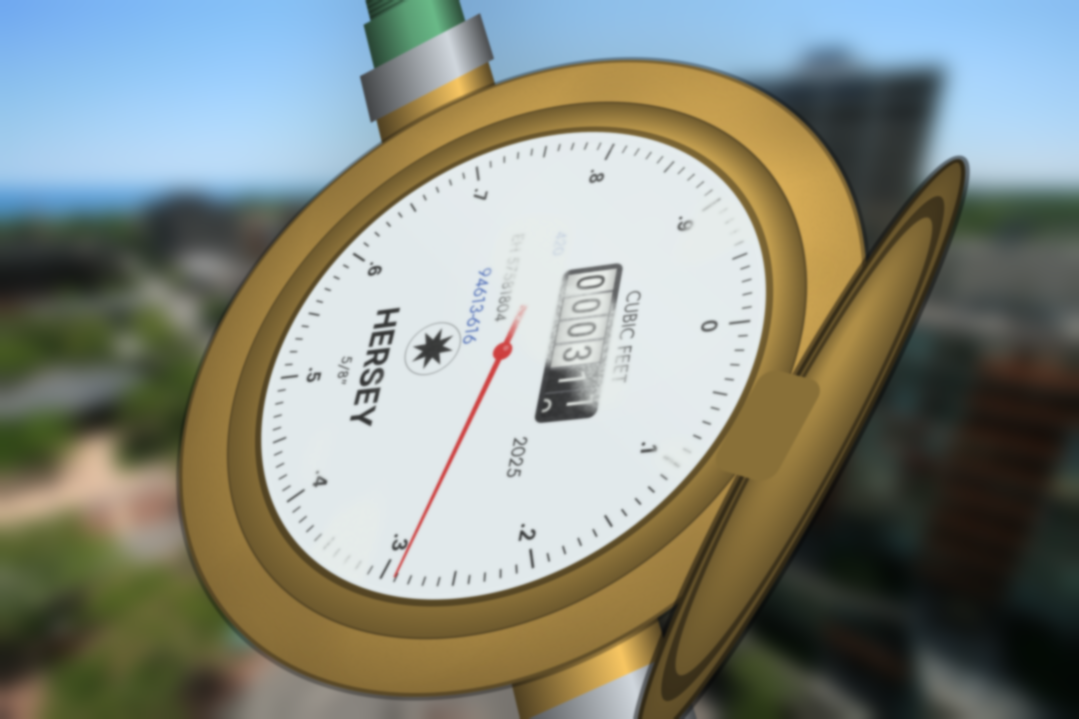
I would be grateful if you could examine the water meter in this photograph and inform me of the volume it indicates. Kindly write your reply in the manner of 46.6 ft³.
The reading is 311.29 ft³
